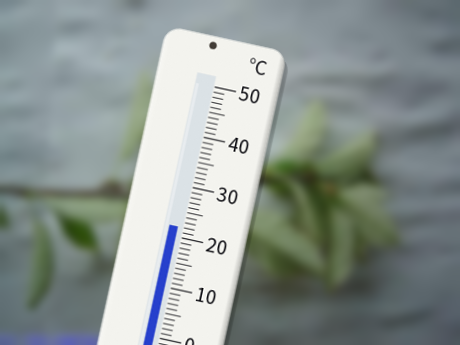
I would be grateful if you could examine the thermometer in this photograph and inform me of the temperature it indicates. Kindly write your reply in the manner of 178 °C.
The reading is 22 °C
